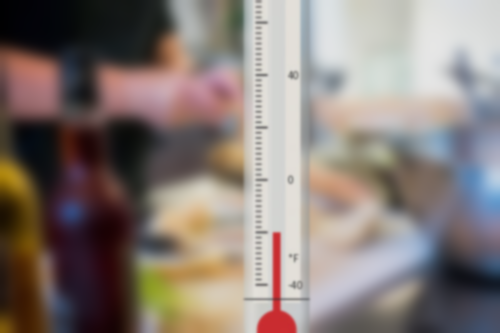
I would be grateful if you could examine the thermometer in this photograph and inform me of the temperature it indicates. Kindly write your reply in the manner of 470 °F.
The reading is -20 °F
